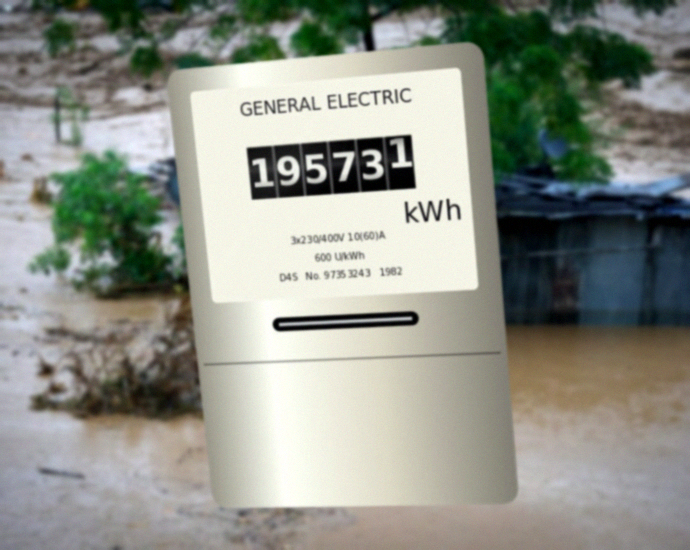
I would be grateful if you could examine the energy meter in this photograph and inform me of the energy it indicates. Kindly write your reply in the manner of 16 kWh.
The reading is 195731 kWh
